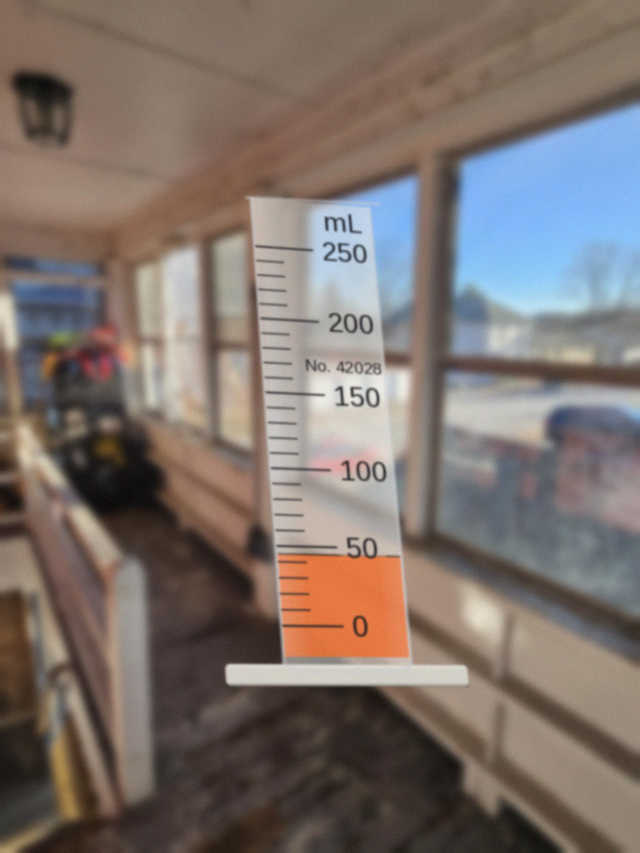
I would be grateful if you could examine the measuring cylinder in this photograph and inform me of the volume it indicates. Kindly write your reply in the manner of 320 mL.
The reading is 45 mL
